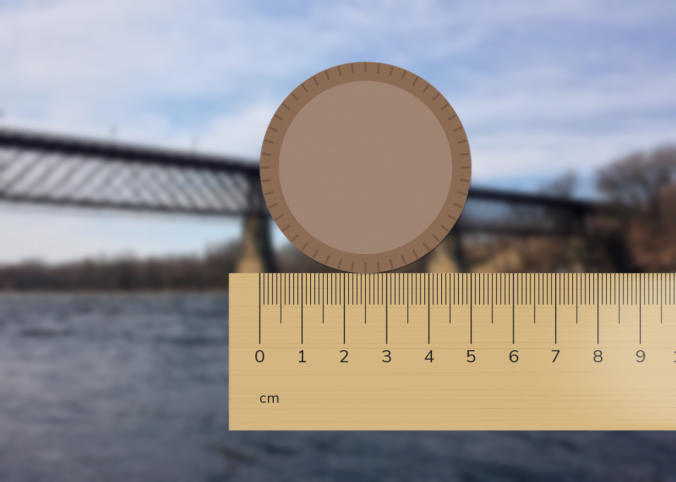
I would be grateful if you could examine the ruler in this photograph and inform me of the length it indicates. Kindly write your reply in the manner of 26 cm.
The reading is 5 cm
